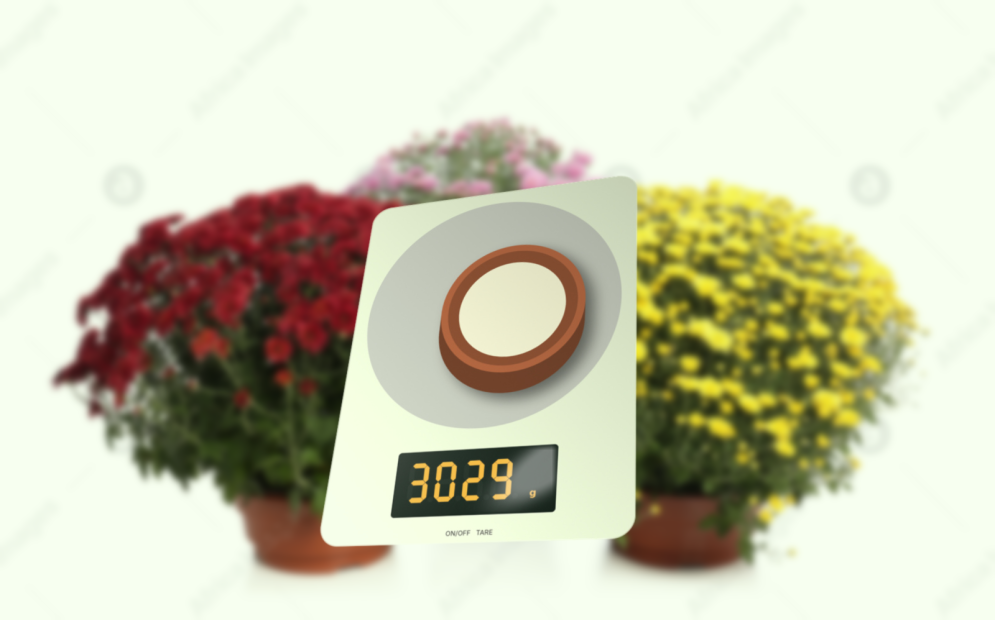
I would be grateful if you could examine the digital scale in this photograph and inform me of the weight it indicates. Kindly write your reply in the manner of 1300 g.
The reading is 3029 g
